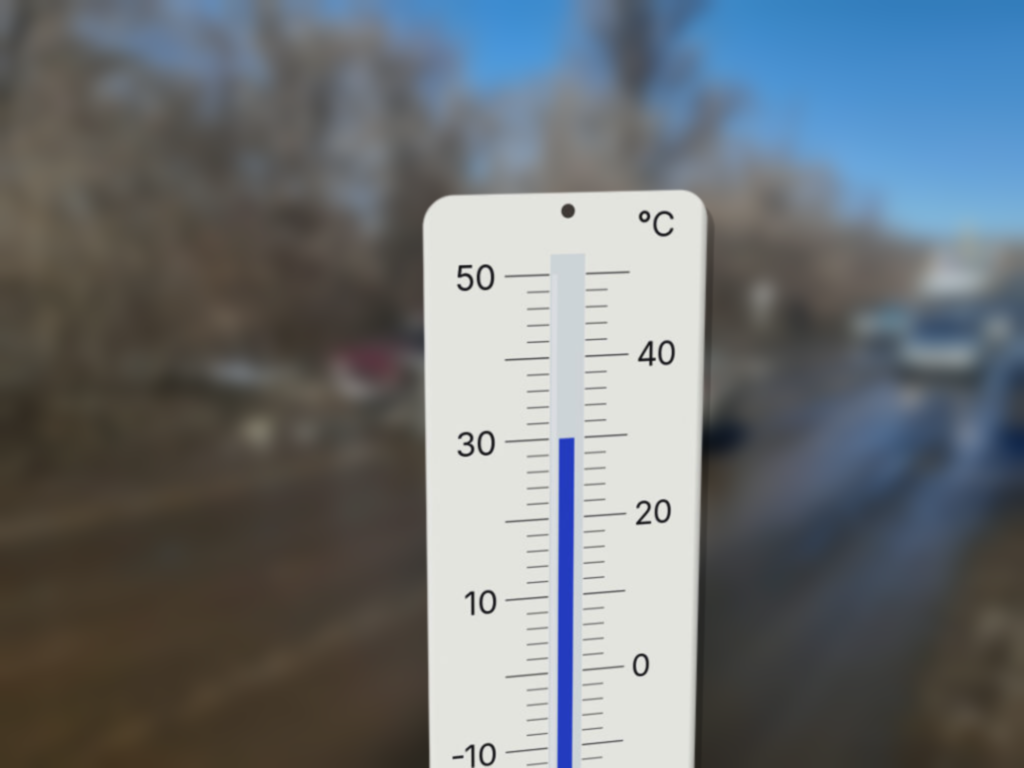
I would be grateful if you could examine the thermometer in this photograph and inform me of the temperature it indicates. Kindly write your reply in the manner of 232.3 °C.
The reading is 30 °C
